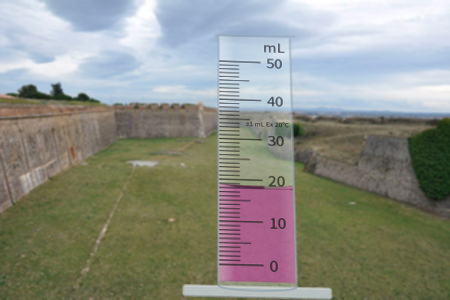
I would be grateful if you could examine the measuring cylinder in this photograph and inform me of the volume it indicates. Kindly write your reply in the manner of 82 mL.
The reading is 18 mL
